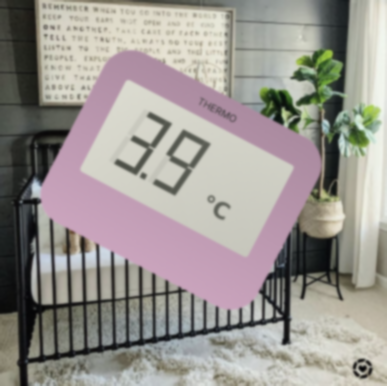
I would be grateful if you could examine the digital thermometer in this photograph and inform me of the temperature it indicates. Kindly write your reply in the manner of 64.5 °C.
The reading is 3.9 °C
